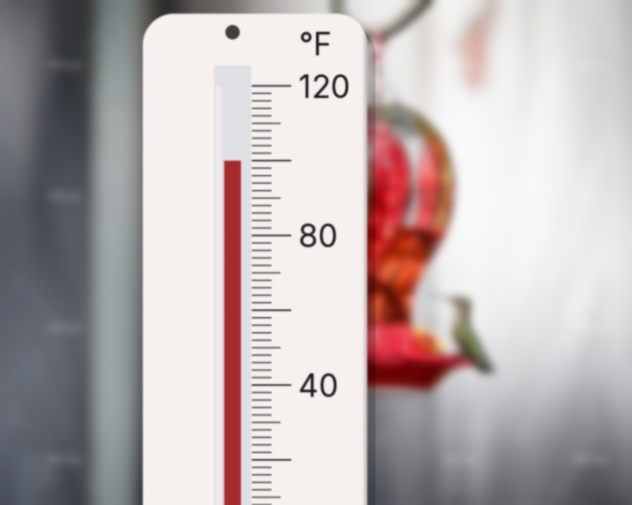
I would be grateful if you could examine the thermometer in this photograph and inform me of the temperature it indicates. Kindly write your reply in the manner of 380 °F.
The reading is 100 °F
